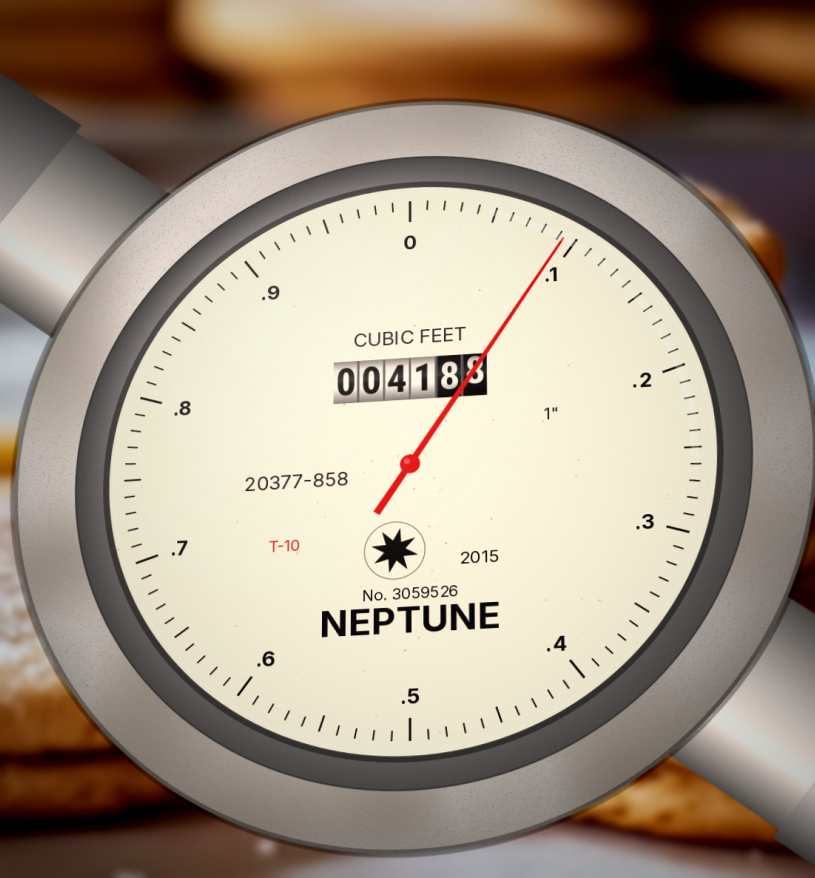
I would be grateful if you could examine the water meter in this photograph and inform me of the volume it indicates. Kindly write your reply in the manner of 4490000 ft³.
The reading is 4188.09 ft³
